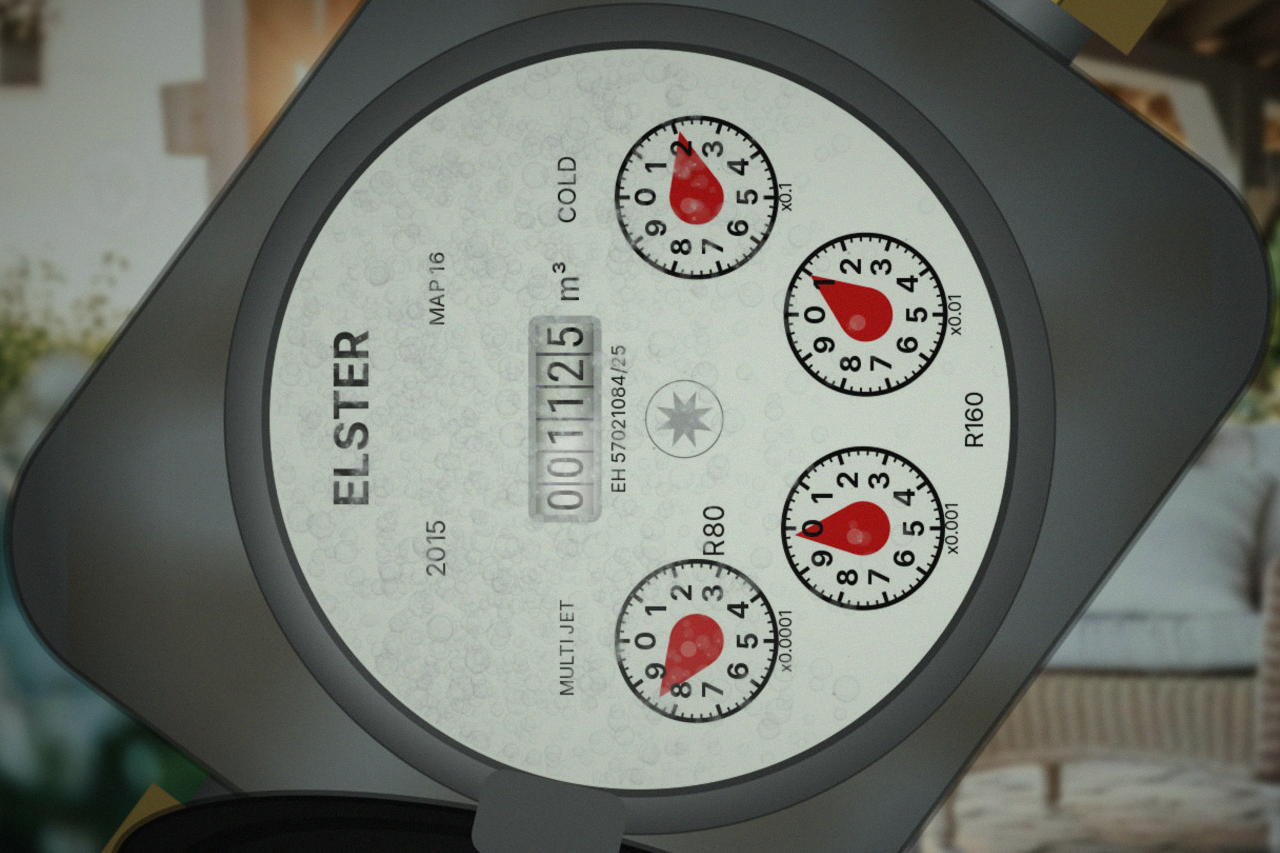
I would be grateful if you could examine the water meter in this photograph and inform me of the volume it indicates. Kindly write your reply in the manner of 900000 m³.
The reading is 1125.2098 m³
